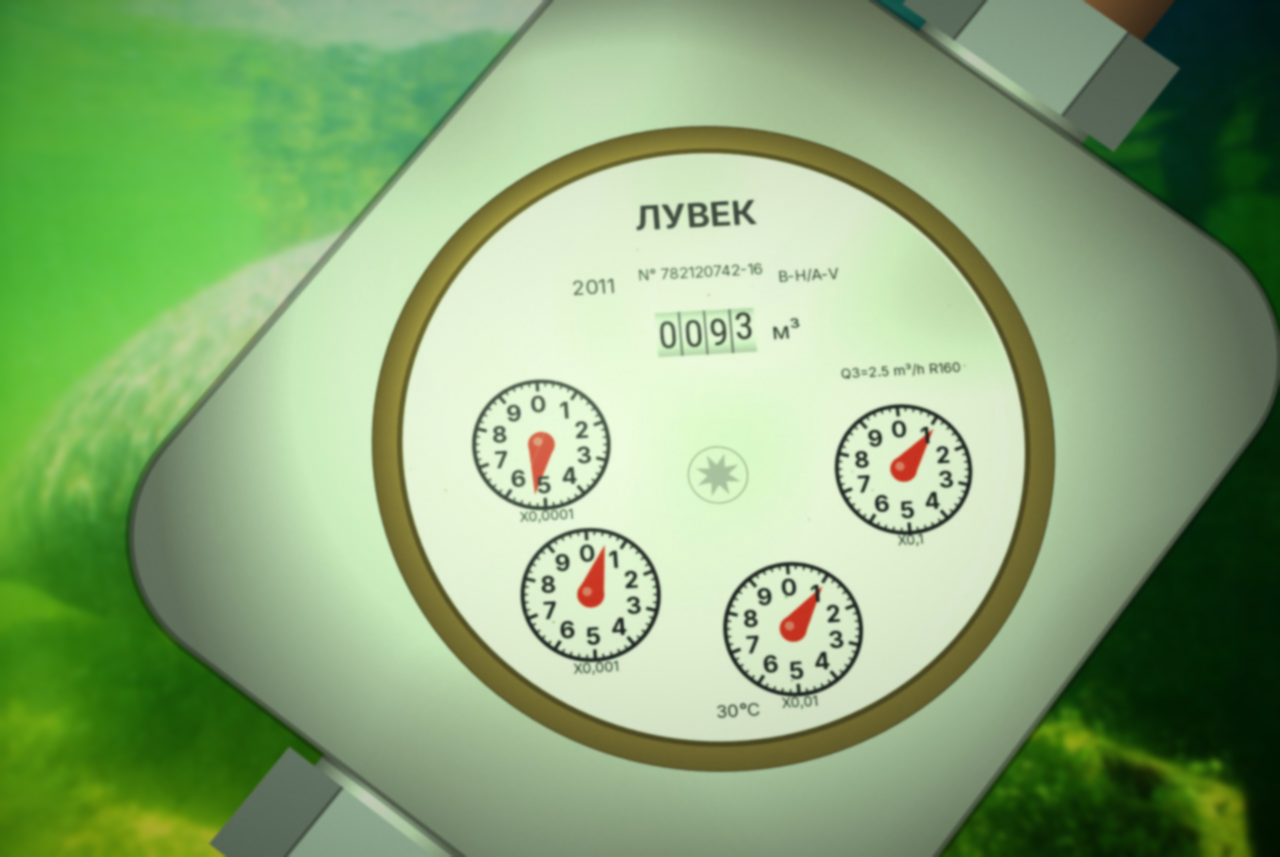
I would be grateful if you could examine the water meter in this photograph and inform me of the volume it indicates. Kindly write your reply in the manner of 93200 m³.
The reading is 93.1105 m³
